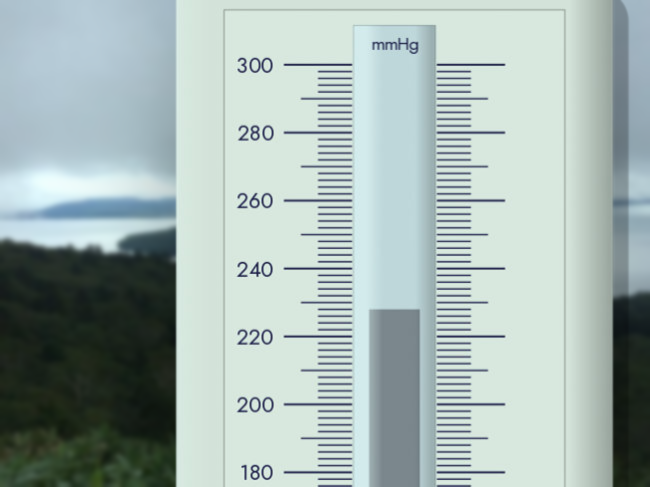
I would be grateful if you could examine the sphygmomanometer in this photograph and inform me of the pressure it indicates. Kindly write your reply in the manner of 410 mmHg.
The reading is 228 mmHg
